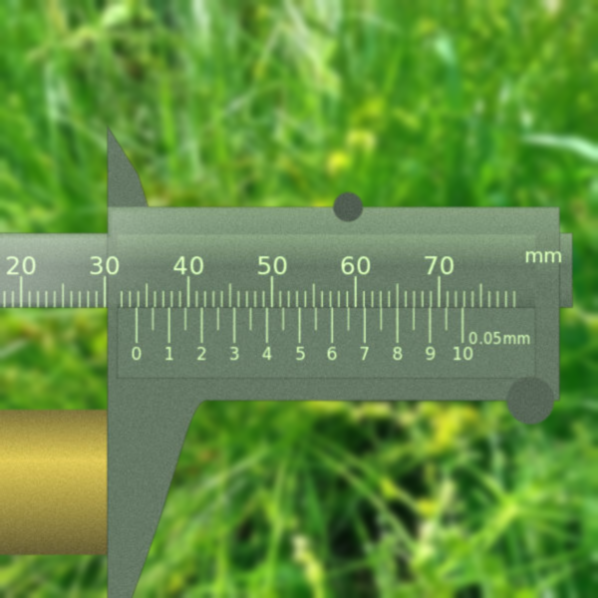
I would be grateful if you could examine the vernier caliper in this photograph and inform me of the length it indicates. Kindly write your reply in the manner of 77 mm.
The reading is 33.8 mm
